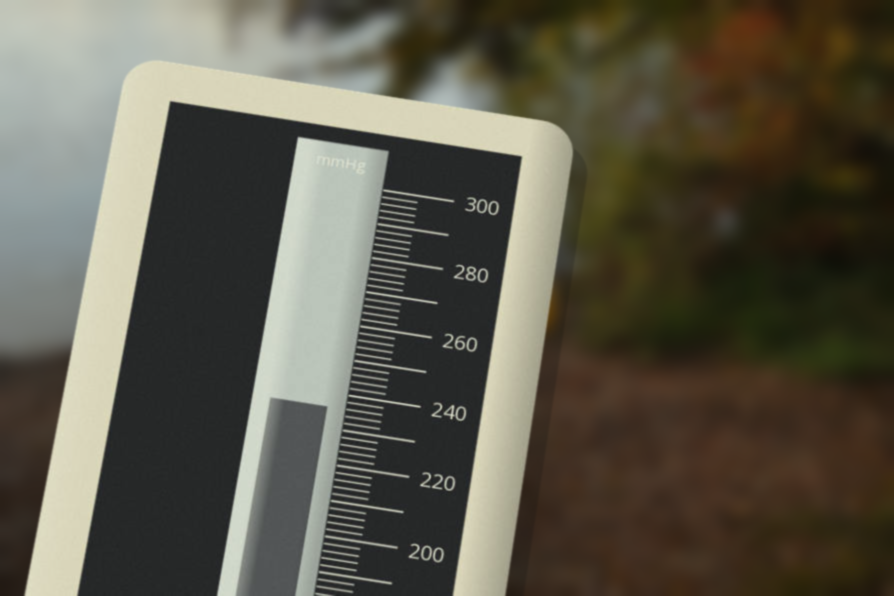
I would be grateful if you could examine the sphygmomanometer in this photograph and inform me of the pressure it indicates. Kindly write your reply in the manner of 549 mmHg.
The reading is 236 mmHg
